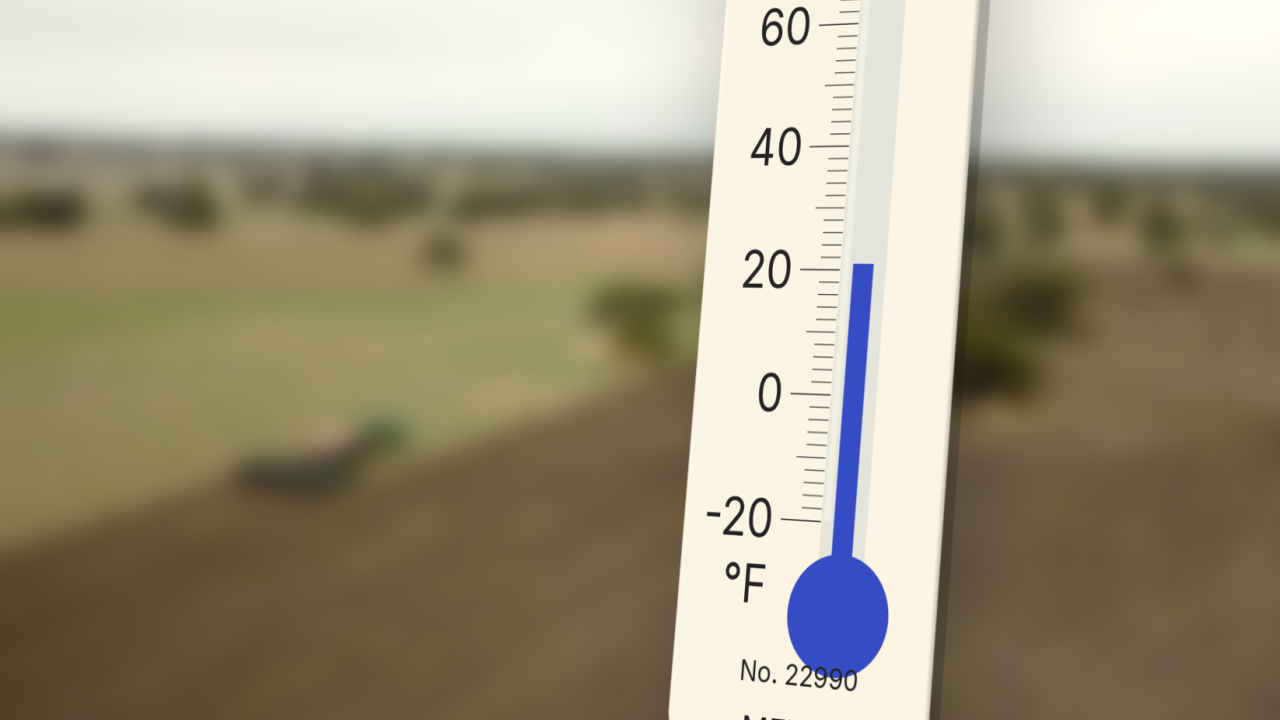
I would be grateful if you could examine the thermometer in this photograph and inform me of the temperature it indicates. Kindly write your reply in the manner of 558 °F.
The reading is 21 °F
